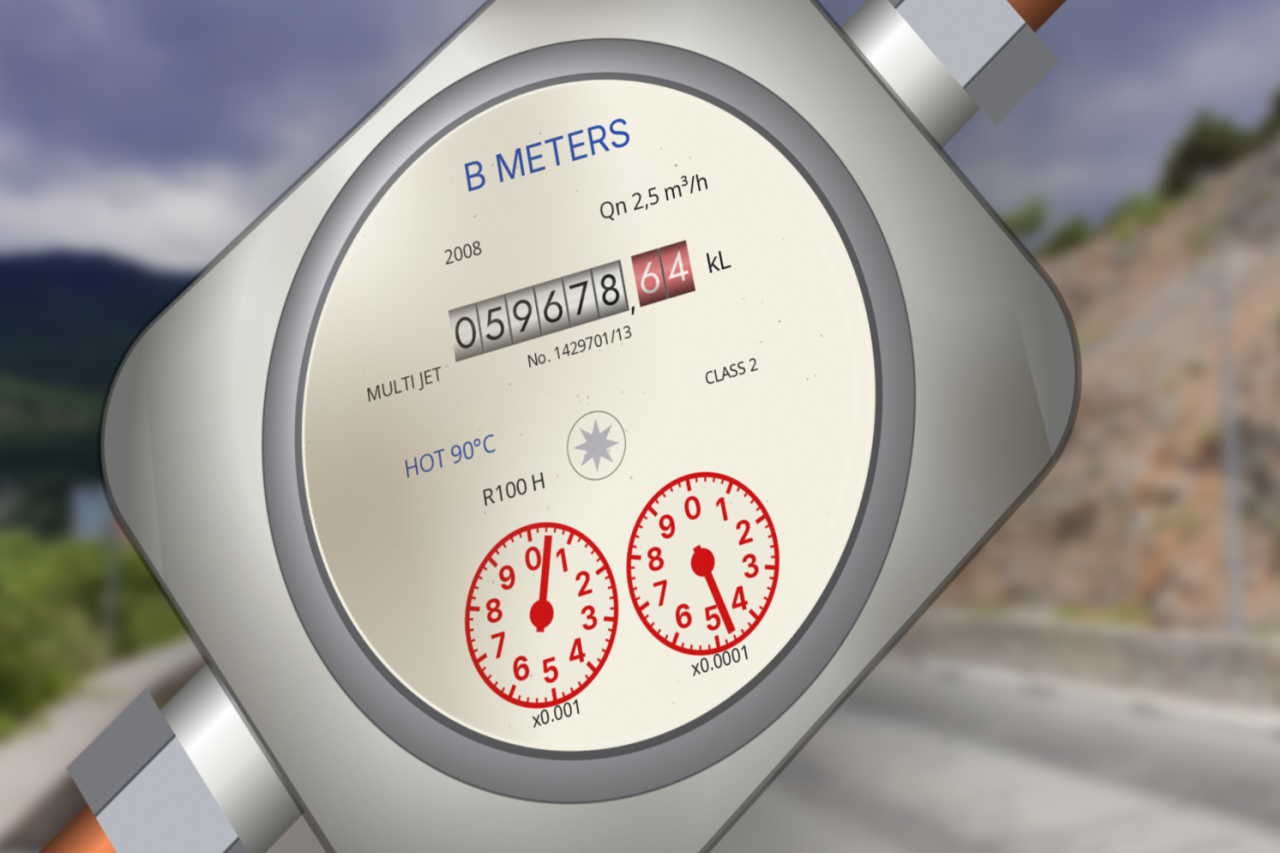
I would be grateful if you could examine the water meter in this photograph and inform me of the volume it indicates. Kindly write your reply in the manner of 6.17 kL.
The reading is 59678.6404 kL
